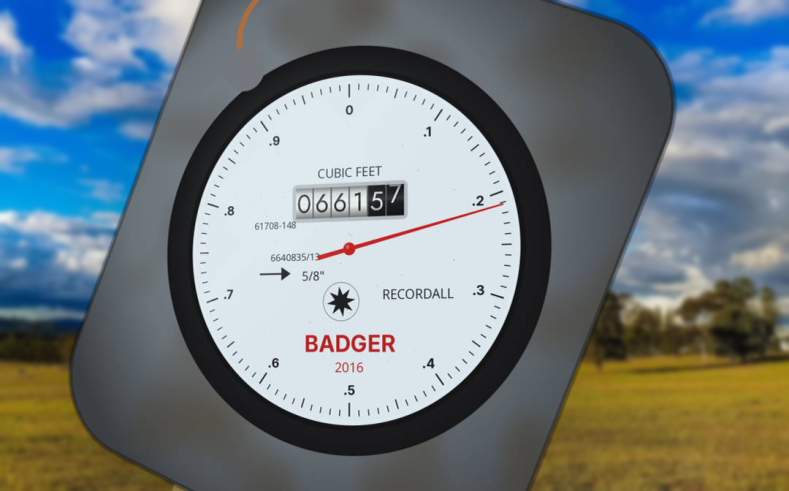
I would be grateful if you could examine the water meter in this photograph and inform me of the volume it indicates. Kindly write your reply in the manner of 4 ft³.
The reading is 66157.21 ft³
